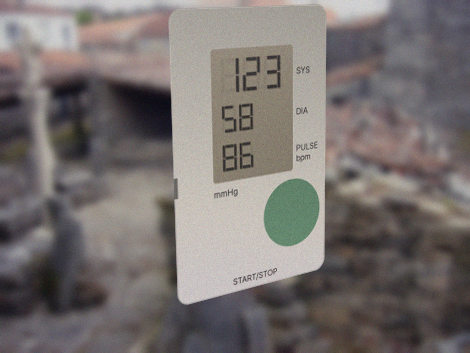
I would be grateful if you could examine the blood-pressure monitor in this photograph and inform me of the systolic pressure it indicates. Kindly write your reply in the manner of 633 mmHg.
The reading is 123 mmHg
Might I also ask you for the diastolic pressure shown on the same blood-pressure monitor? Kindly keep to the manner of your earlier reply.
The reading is 58 mmHg
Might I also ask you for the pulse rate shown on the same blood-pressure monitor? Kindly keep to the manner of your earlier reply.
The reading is 86 bpm
